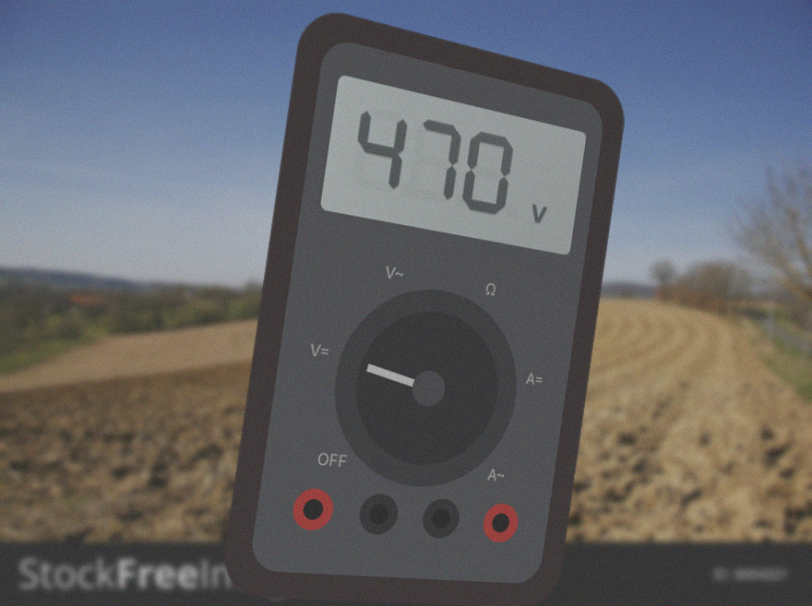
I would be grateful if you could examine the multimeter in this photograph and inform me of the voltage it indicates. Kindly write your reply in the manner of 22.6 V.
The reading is 470 V
